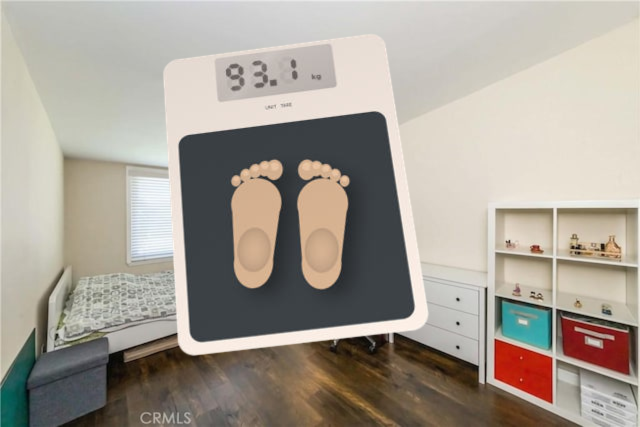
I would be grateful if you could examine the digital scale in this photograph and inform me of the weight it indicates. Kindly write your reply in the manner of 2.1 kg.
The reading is 93.1 kg
